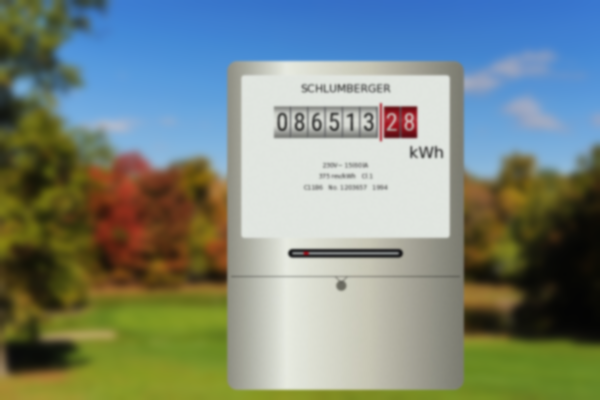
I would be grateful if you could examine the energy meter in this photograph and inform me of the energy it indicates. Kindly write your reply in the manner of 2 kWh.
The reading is 86513.28 kWh
